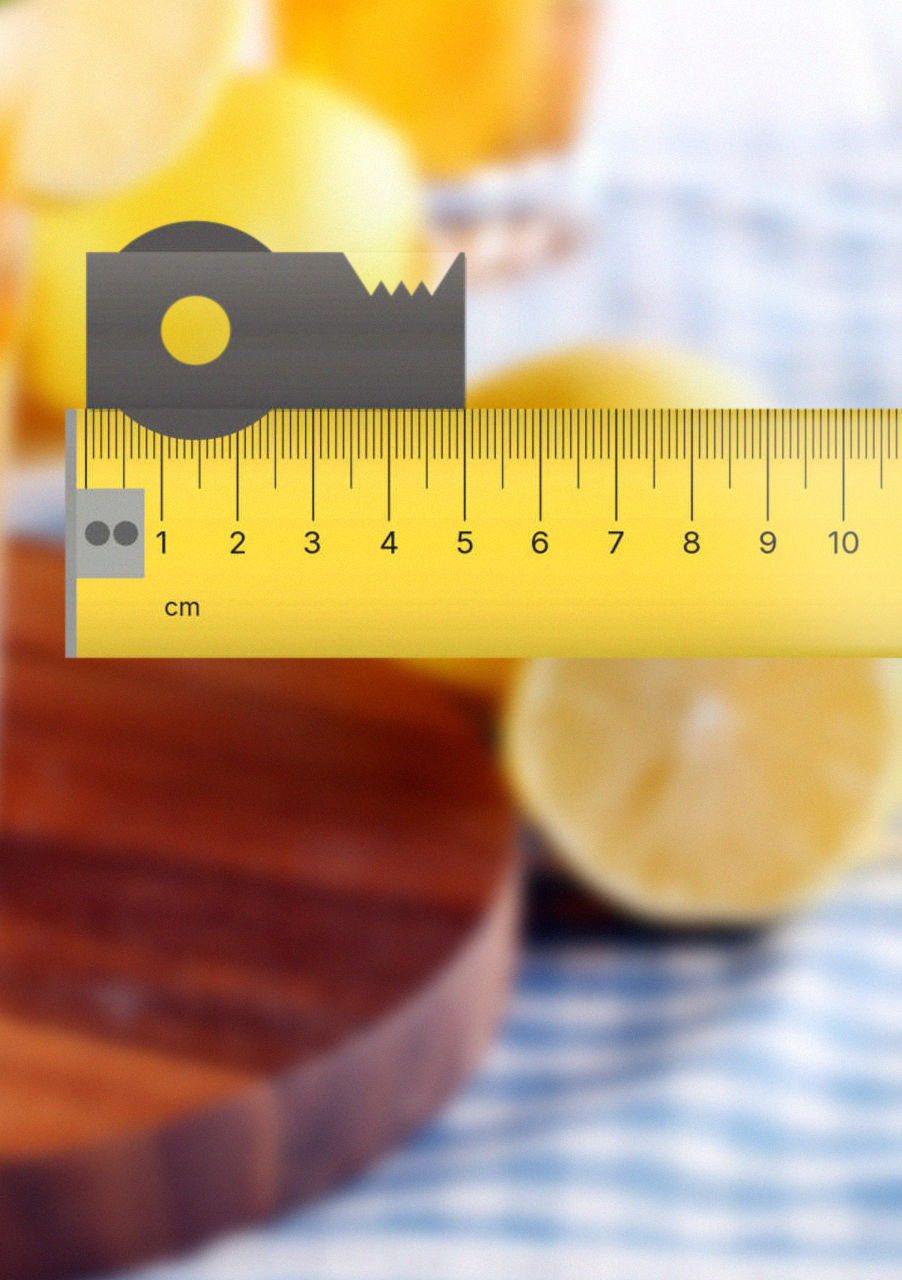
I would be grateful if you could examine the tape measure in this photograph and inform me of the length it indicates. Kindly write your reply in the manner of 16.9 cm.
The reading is 5 cm
